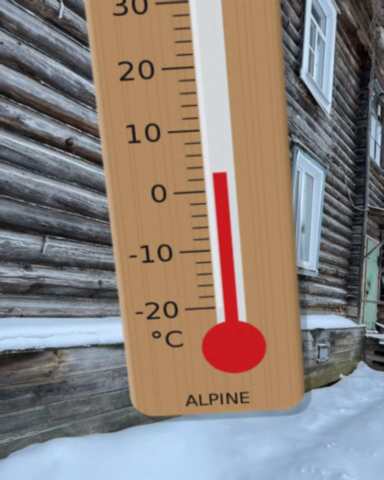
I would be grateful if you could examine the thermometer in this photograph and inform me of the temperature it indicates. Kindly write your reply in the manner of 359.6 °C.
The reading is 3 °C
